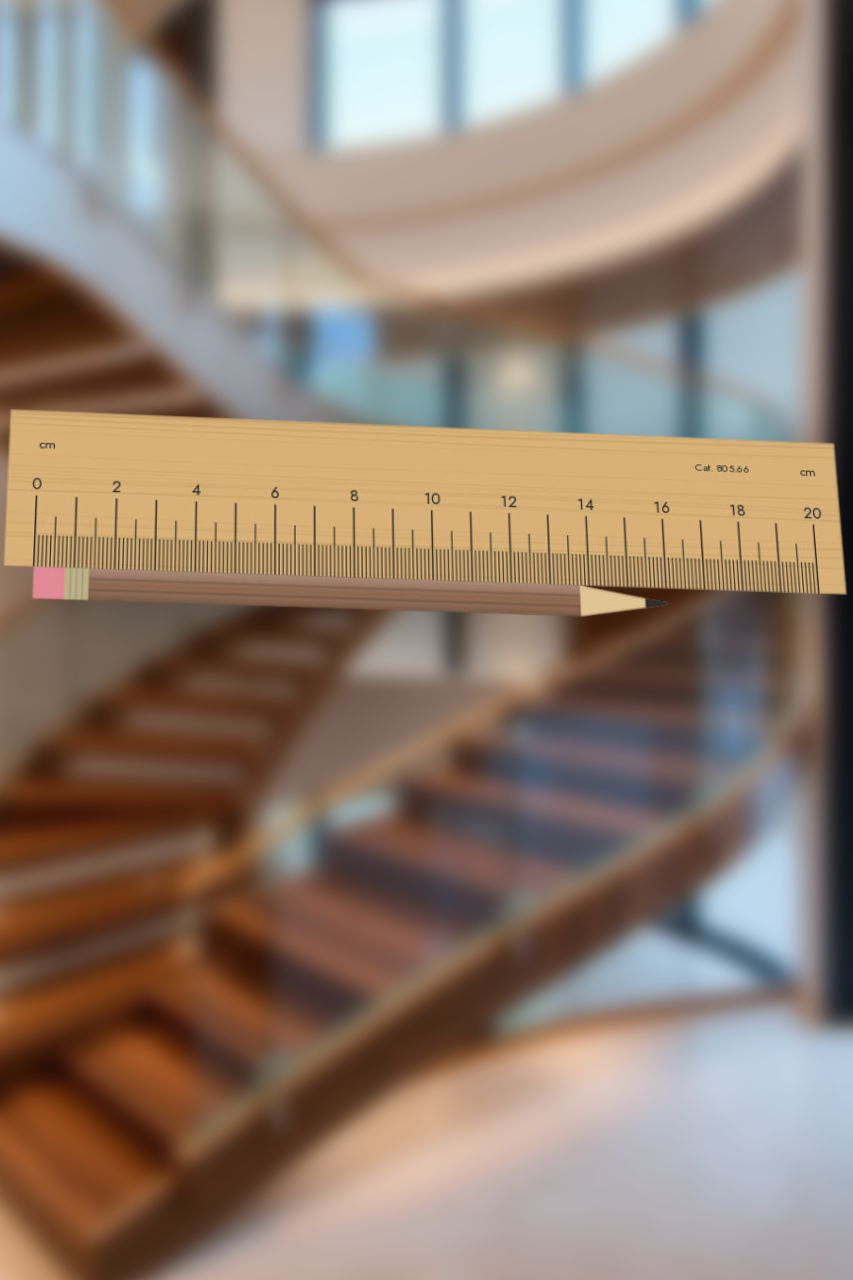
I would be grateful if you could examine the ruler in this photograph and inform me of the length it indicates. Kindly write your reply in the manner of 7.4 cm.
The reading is 16 cm
